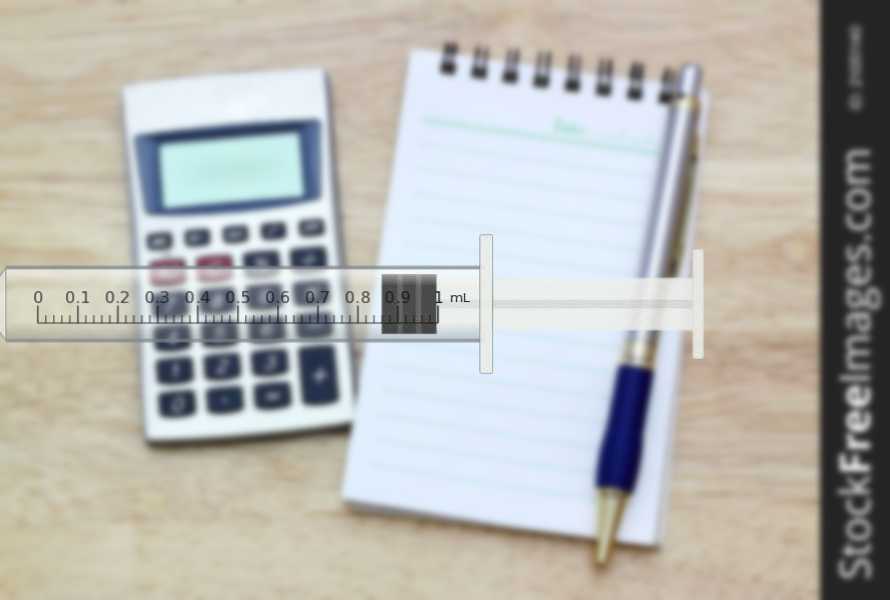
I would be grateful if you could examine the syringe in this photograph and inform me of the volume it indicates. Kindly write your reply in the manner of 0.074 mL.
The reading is 0.86 mL
